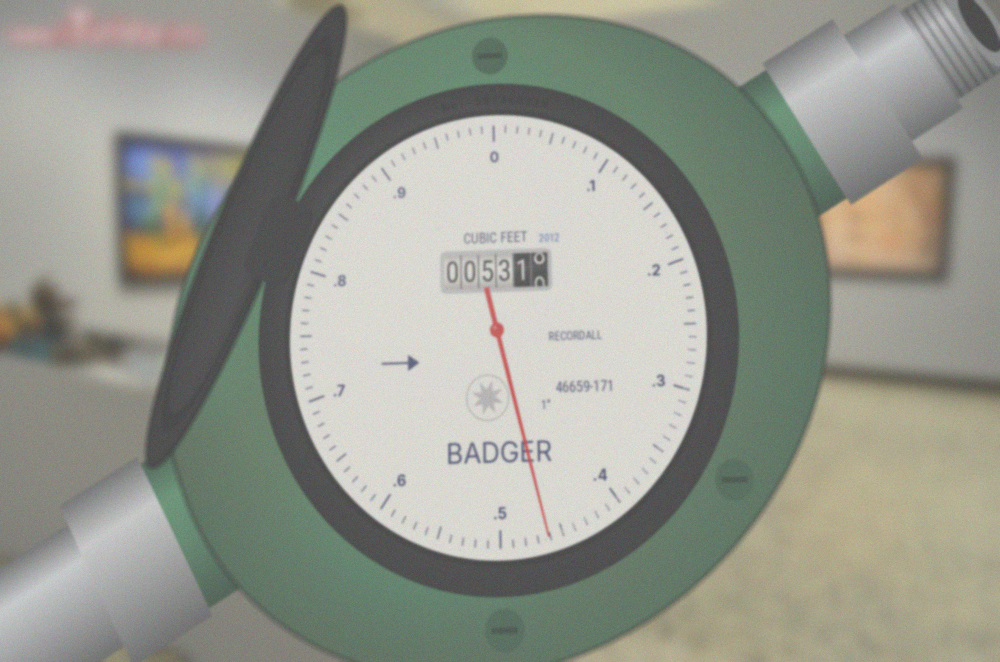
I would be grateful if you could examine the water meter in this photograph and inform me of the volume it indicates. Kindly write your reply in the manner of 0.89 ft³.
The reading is 5318.46 ft³
